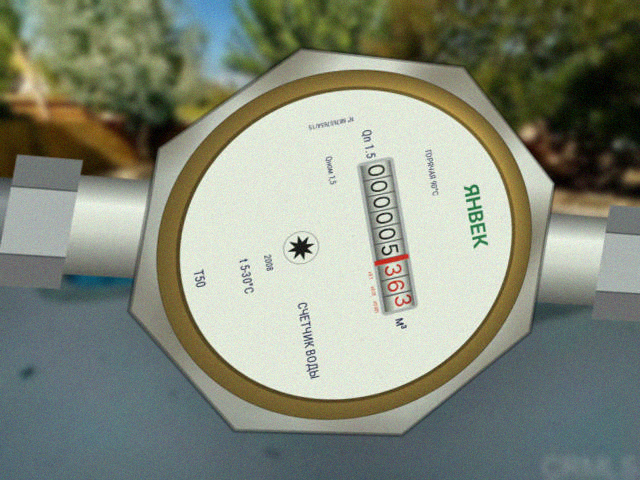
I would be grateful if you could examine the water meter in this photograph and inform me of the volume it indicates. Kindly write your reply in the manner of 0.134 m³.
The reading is 5.363 m³
